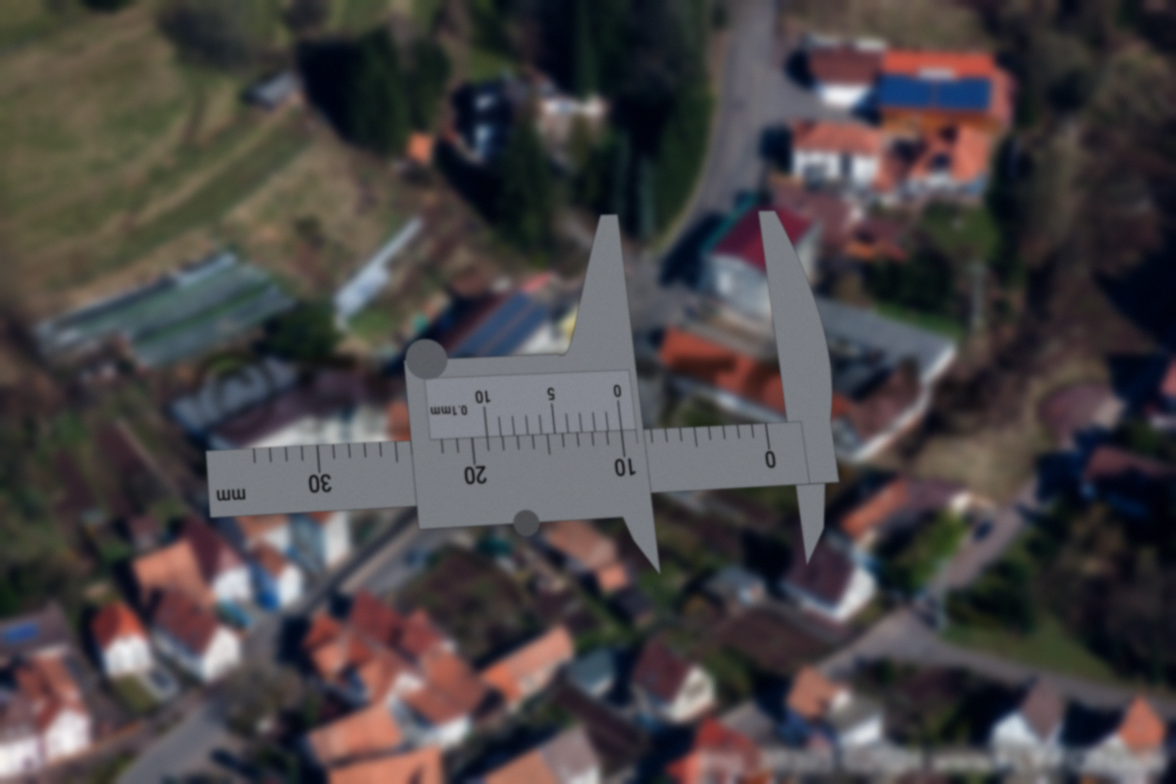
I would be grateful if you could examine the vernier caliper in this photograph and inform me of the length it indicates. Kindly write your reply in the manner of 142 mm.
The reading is 10.0 mm
